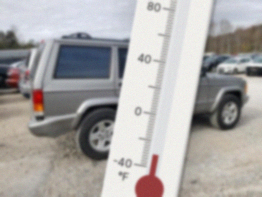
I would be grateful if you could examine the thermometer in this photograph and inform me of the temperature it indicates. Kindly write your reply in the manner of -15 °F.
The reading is -30 °F
